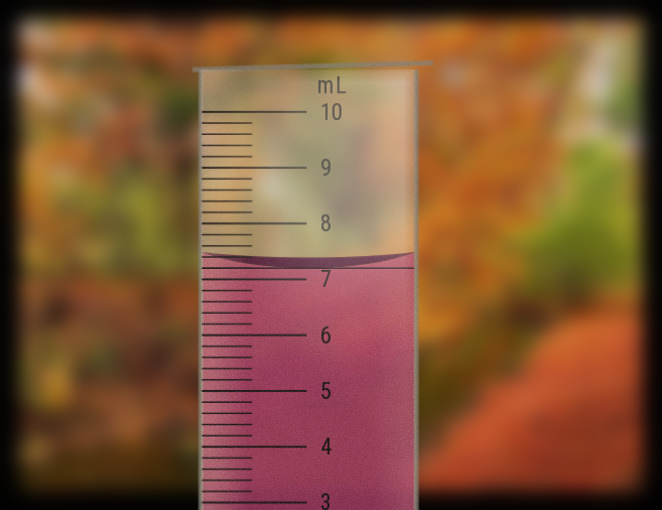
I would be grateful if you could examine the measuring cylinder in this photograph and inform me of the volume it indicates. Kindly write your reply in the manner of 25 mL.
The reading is 7.2 mL
